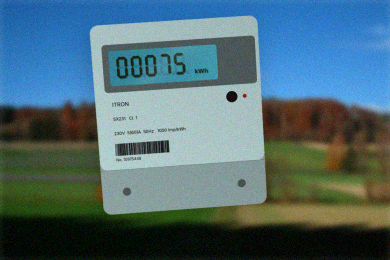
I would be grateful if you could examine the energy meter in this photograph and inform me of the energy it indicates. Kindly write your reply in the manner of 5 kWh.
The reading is 75 kWh
